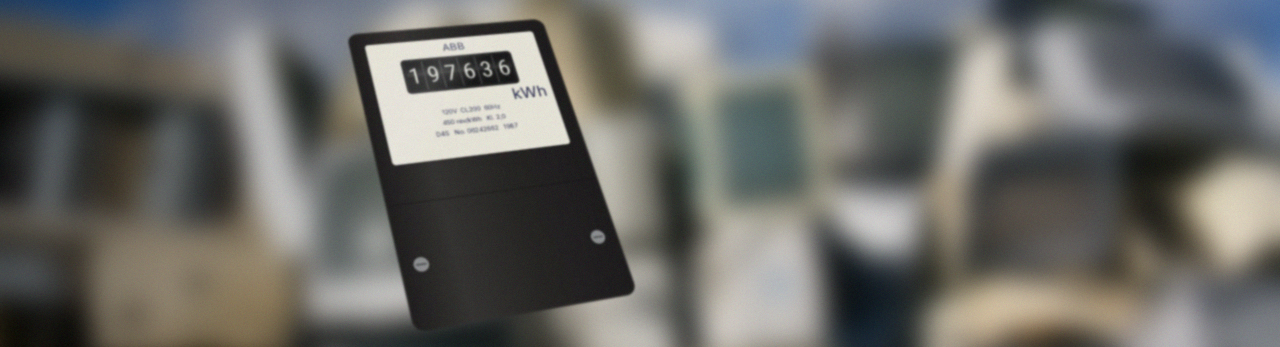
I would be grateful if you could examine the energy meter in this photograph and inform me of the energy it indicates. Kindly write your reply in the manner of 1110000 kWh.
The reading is 197636 kWh
